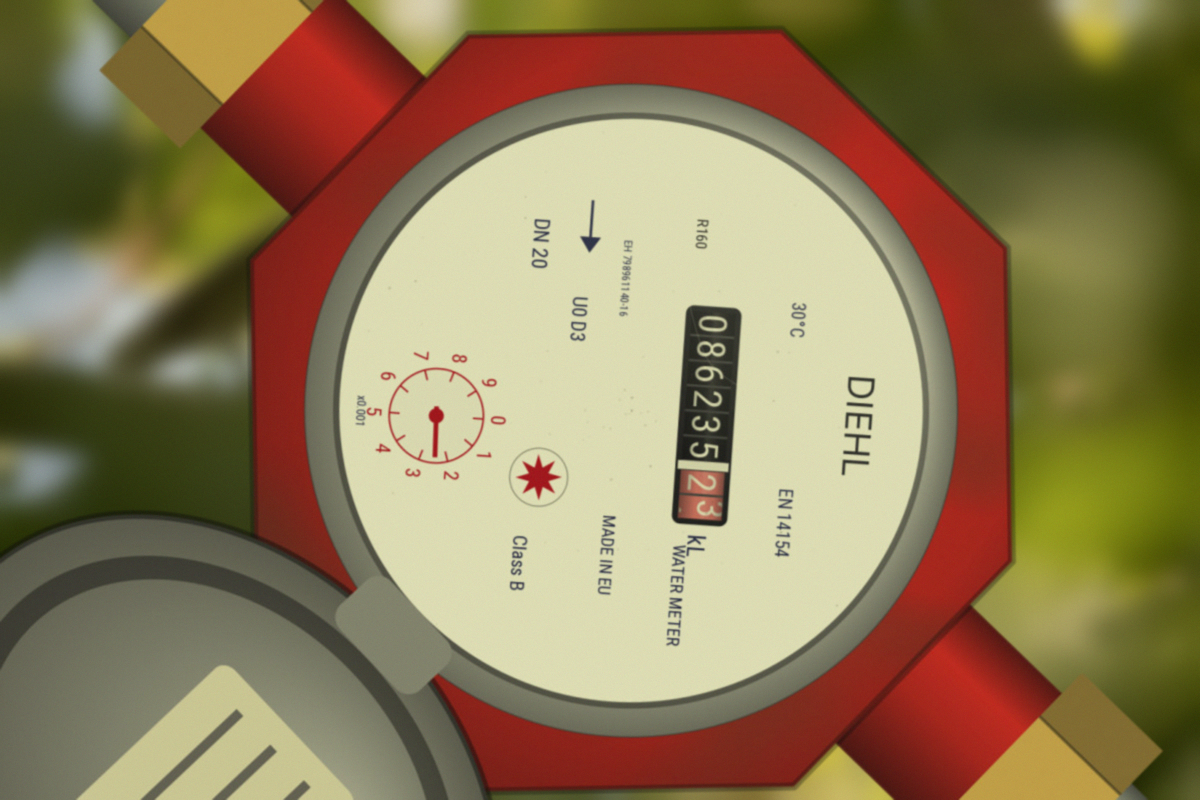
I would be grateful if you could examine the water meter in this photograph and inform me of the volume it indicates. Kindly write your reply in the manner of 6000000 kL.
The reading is 86235.232 kL
